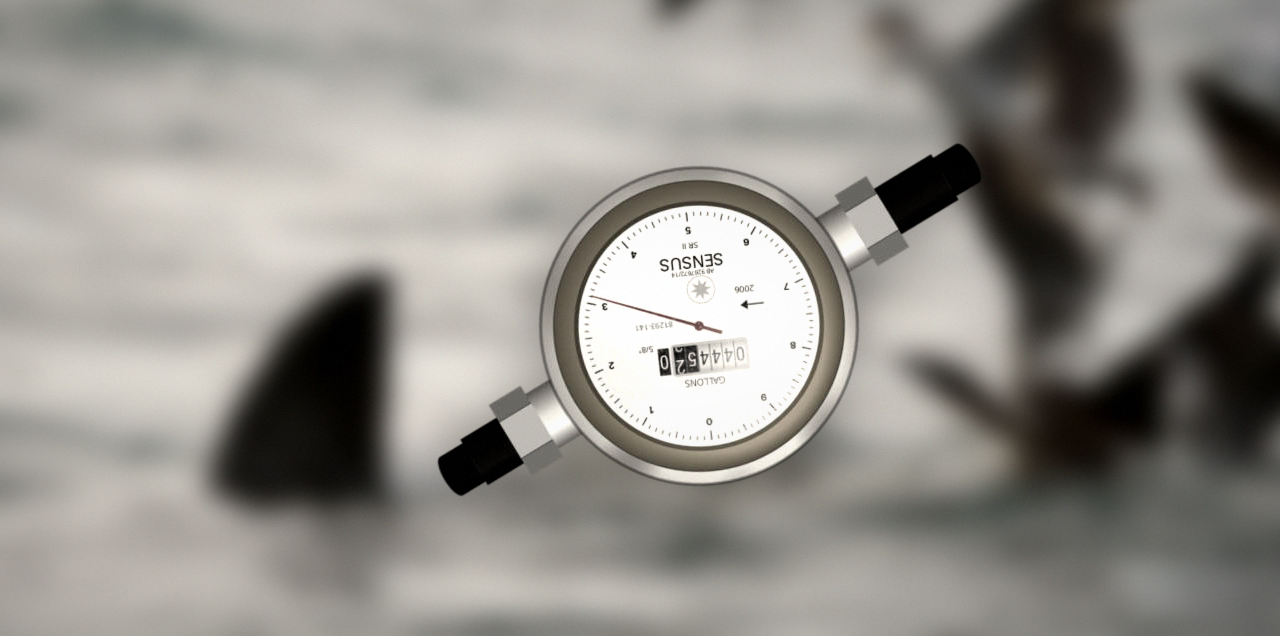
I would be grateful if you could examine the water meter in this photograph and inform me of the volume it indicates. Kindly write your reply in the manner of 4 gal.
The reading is 444523.1 gal
